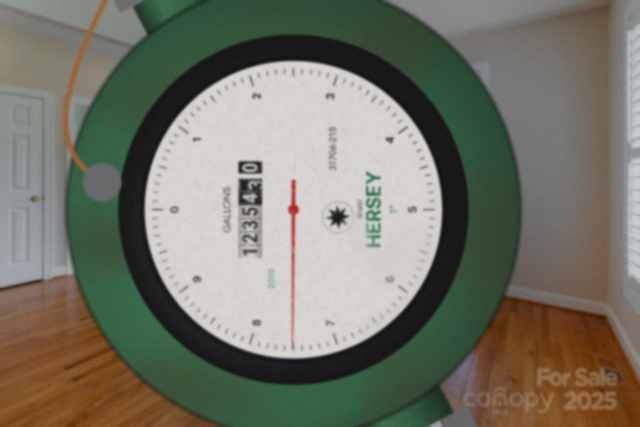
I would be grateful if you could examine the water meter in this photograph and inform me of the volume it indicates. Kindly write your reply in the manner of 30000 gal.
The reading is 1235427.5 gal
